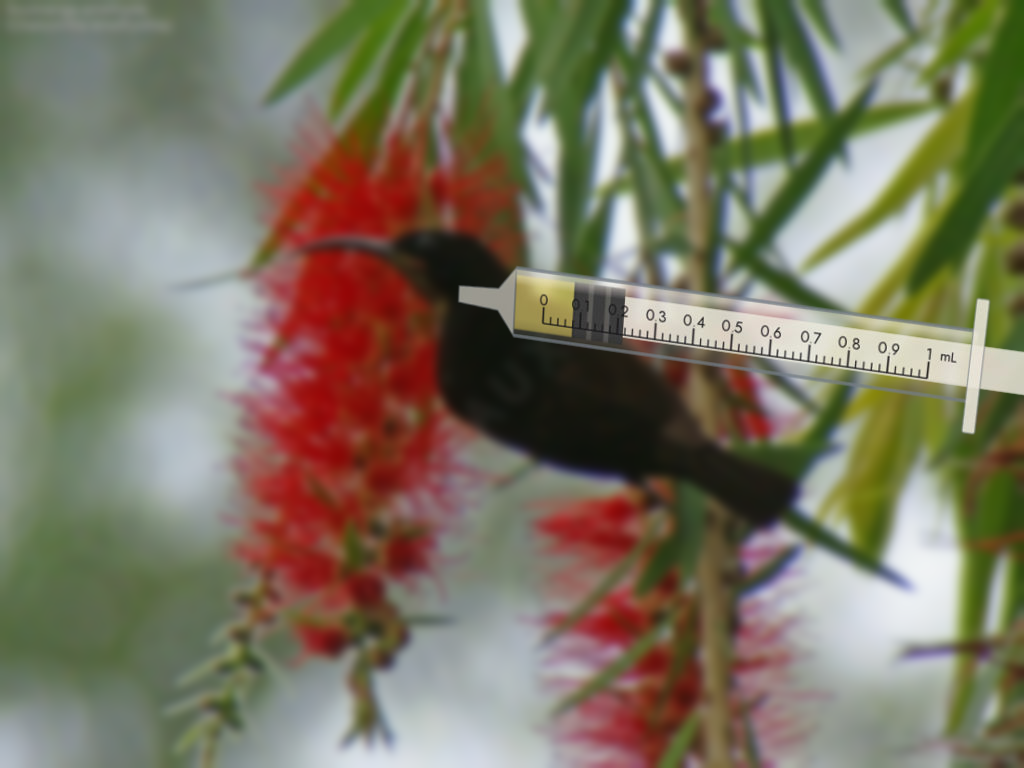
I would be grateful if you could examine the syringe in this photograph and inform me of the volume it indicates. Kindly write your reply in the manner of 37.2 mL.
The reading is 0.08 mL
